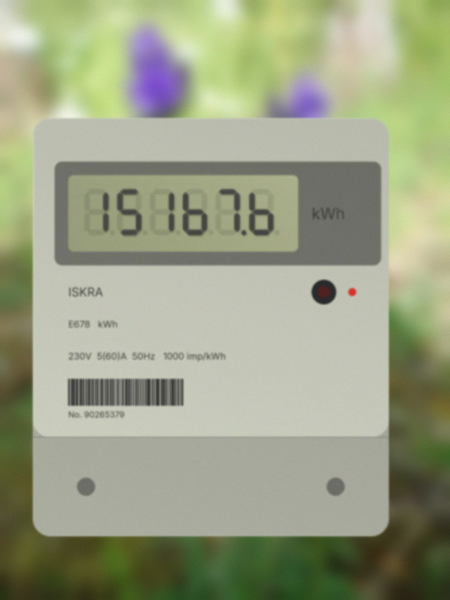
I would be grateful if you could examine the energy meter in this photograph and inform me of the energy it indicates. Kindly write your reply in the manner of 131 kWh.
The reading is 15167.6 kWh
